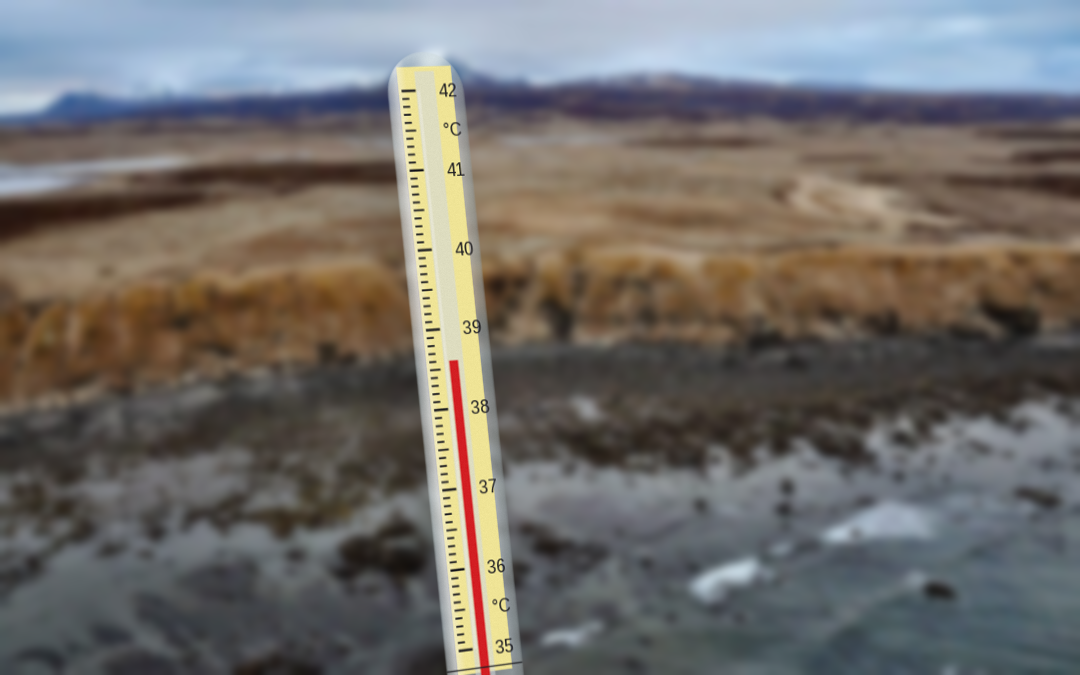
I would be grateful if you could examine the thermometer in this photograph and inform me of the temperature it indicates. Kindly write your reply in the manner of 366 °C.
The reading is 38.6 °C
